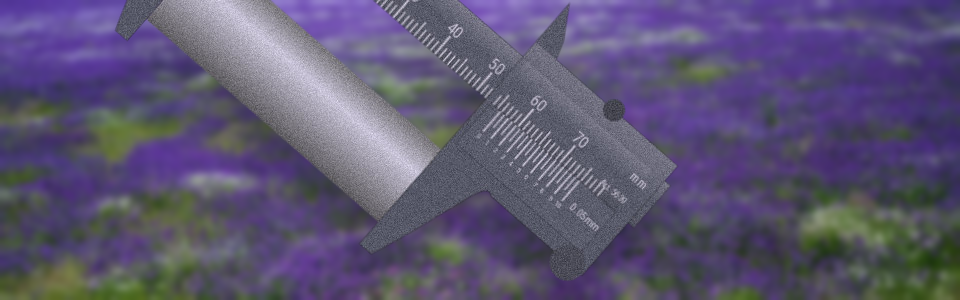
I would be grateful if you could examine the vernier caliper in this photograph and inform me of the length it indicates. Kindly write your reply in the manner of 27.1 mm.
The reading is 55.8 mm
